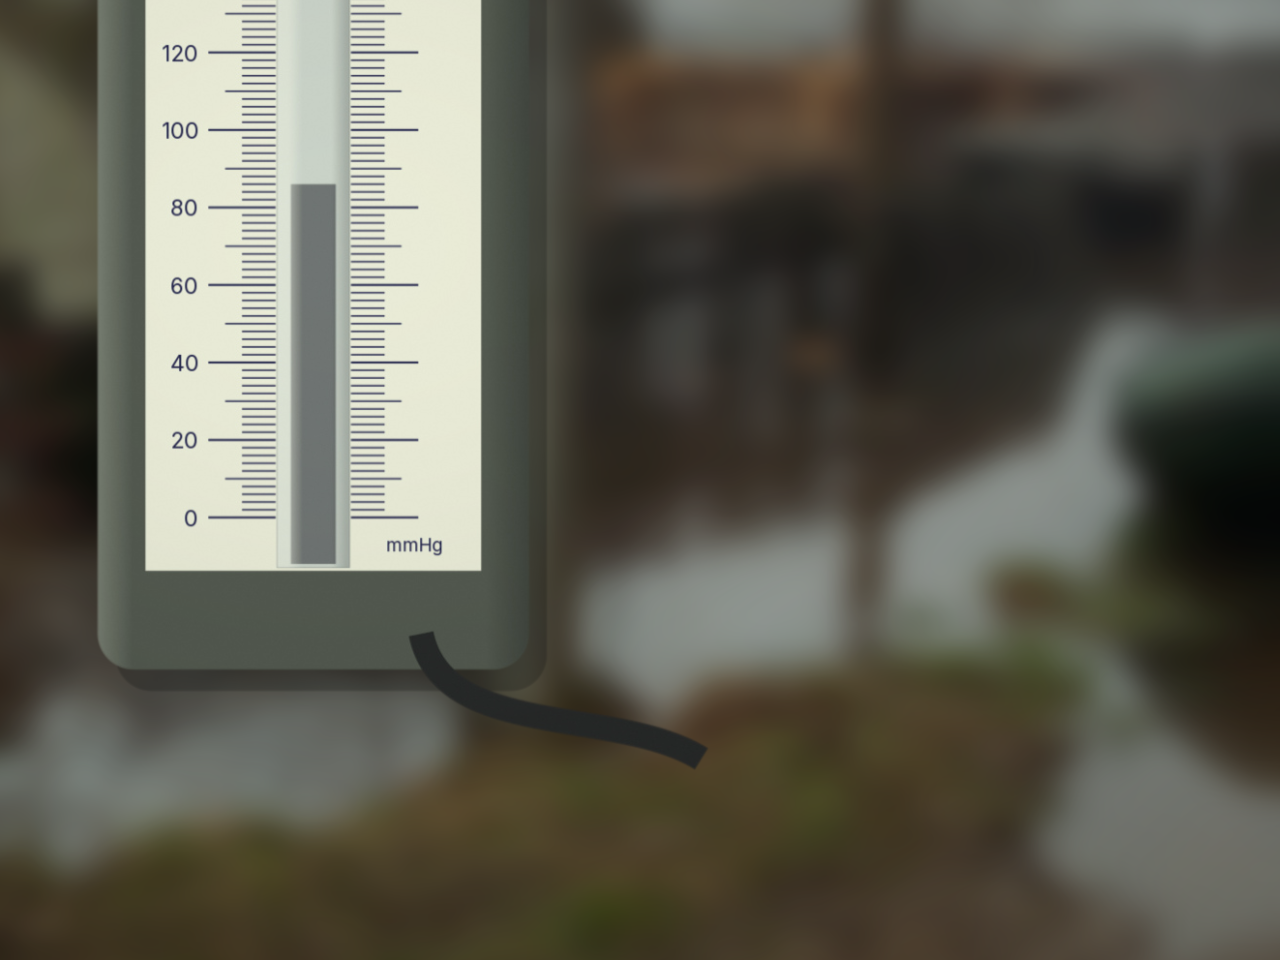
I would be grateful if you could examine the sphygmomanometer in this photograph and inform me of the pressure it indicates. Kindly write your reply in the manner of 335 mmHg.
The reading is 86 mmHg
